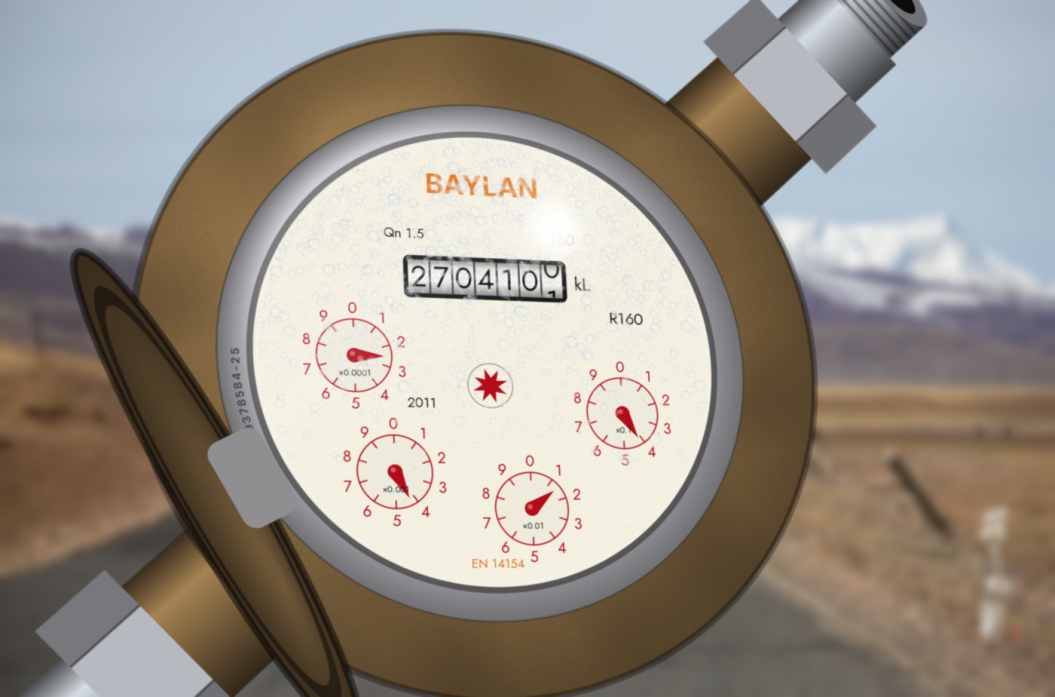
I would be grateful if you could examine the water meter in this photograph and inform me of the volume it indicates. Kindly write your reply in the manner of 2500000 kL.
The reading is 2704100.4142 kL
